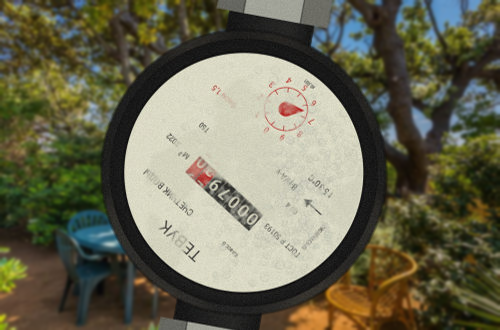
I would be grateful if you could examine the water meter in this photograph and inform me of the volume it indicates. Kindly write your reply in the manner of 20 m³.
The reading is 79.296 m³
